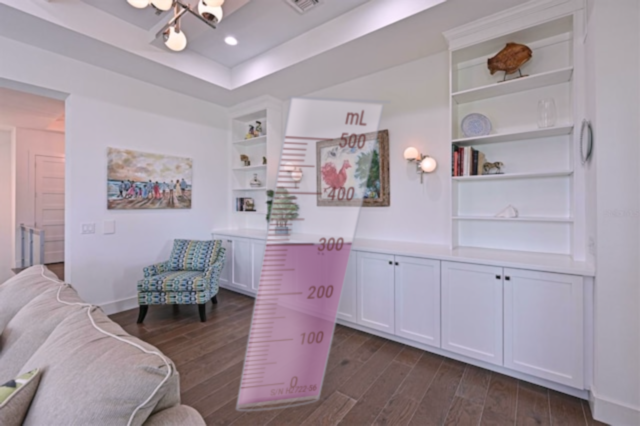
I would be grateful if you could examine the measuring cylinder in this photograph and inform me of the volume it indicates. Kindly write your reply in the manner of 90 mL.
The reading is 300 mL
